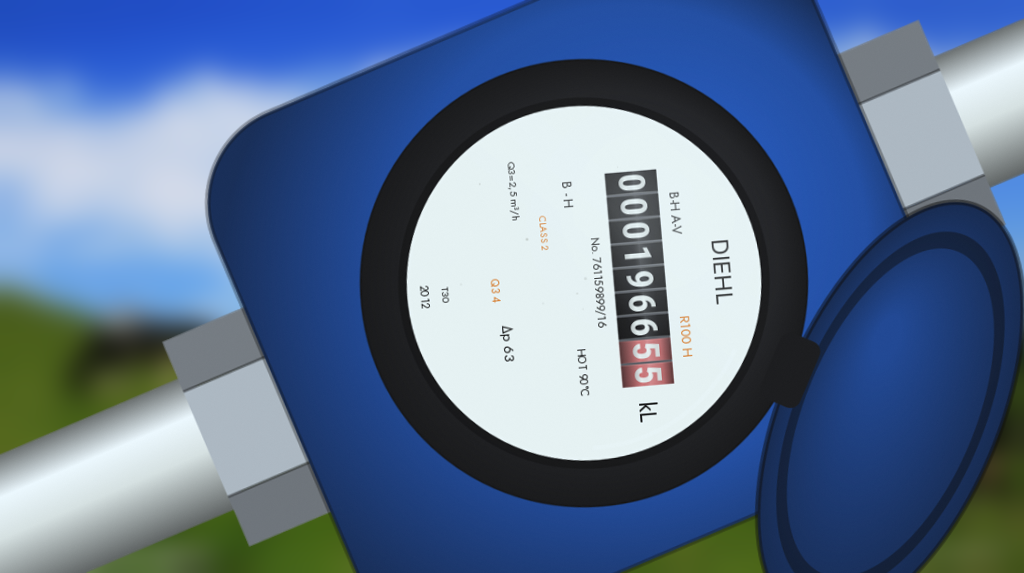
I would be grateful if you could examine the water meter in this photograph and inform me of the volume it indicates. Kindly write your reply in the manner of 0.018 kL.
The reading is 1966.55 kL
